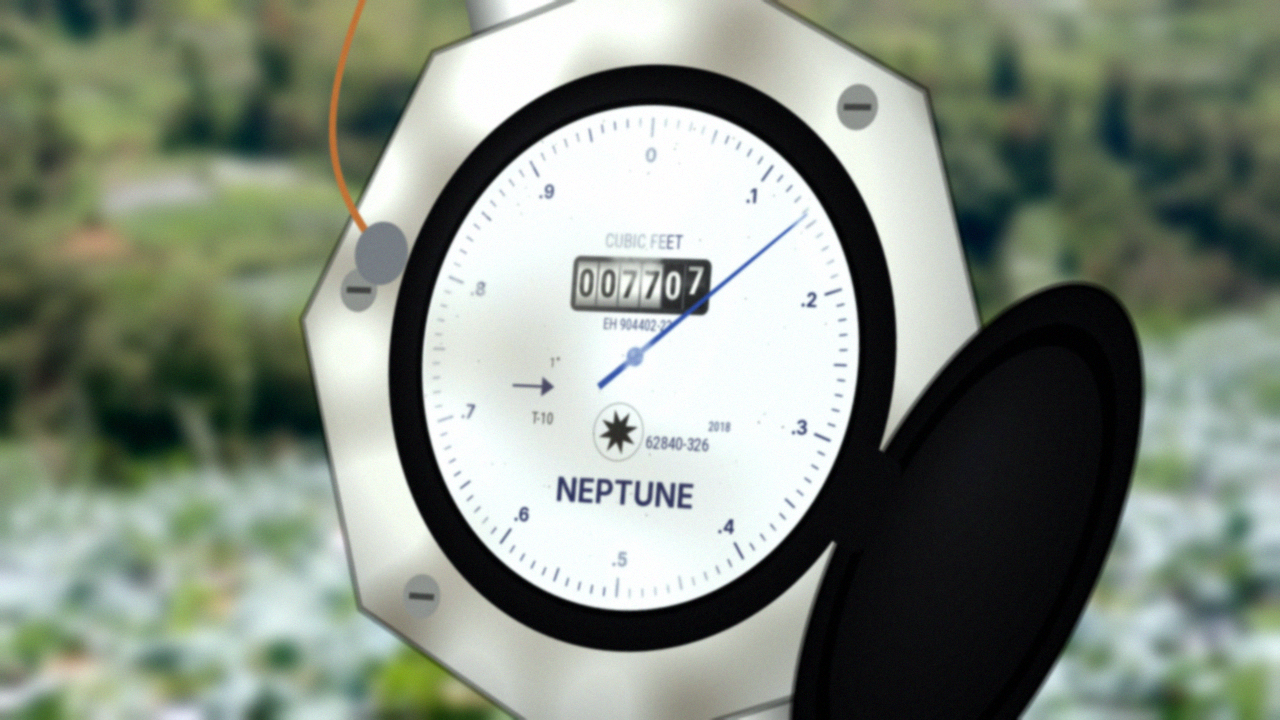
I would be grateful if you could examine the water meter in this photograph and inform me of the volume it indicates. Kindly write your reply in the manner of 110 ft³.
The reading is 7707.14 ft³
